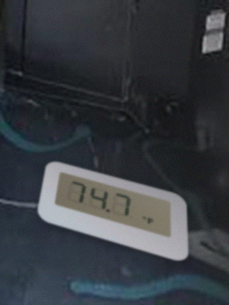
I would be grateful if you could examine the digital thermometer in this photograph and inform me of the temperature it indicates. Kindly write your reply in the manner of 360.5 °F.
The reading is 74.7 °F
